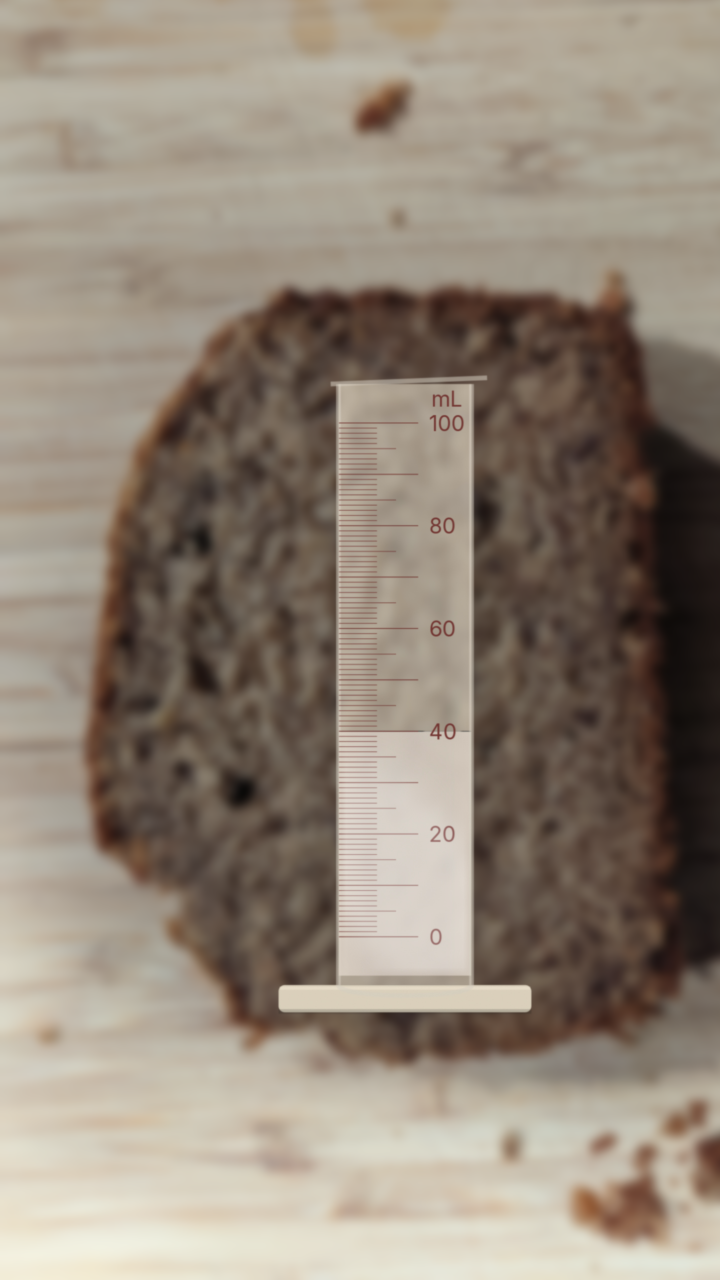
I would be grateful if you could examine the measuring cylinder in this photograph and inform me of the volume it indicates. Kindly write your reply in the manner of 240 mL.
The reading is 40 mL
